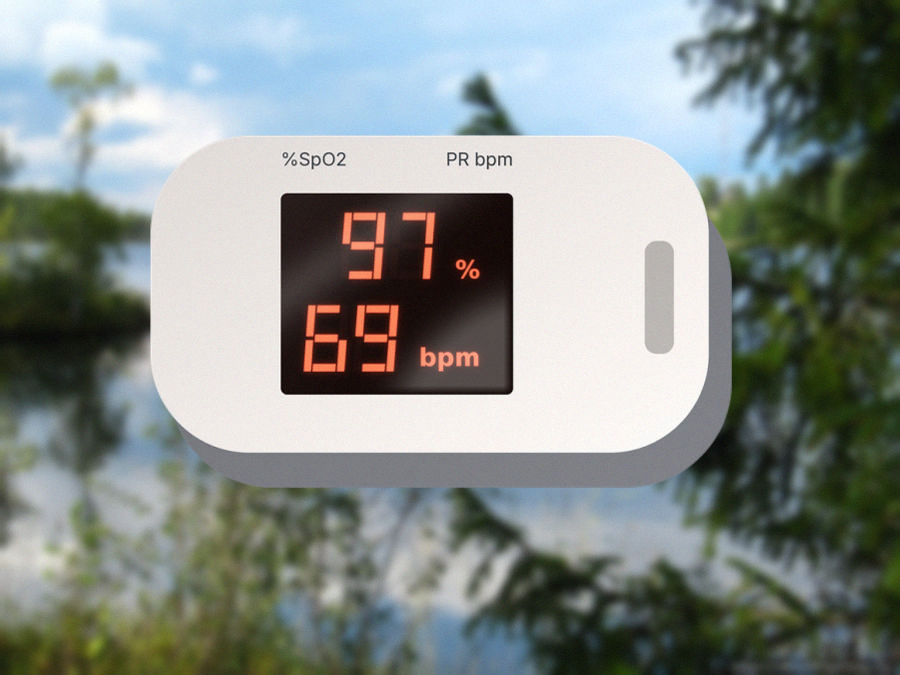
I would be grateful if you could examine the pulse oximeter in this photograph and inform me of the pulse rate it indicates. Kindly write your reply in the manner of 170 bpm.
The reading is 69 bpm
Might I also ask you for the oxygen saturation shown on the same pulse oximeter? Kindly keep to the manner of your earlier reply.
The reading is 97 %
